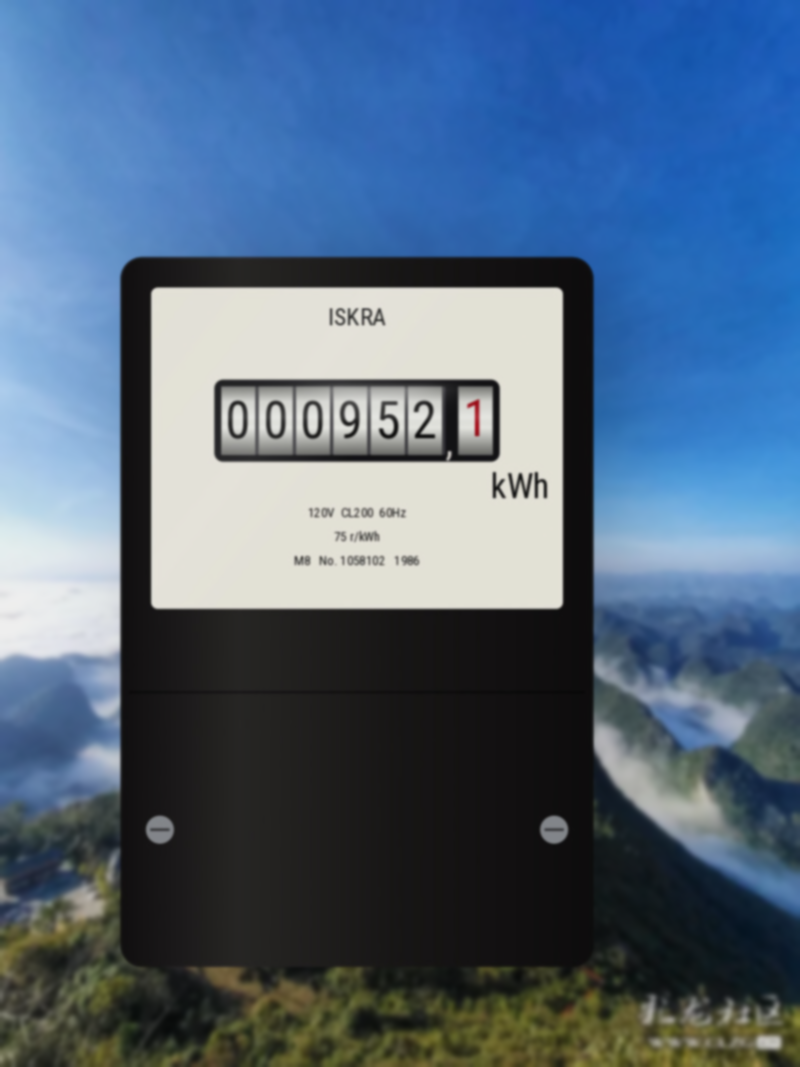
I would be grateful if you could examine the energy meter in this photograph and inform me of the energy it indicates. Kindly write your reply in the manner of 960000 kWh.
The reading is 952.1 kWh
